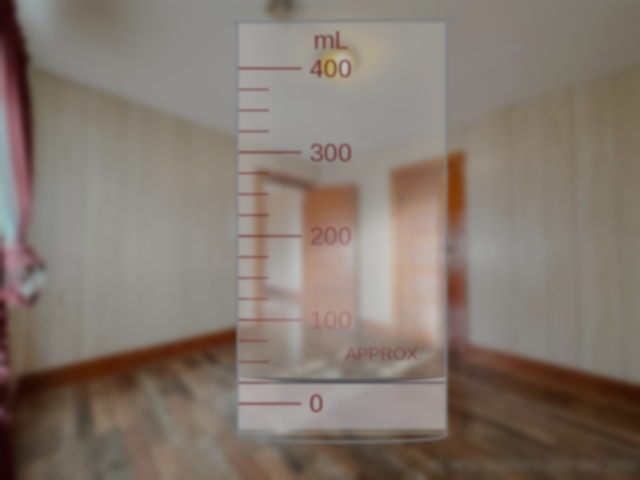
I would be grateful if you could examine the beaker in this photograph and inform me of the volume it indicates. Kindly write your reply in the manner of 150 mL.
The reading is 25 mL
